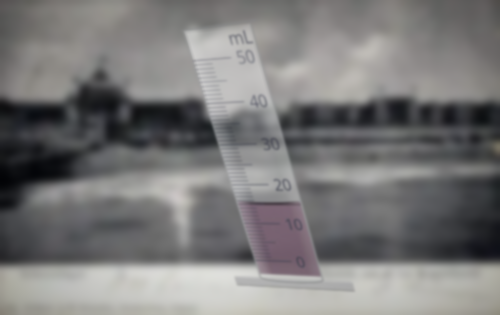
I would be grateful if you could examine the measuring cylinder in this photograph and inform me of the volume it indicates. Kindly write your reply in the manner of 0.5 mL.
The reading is 15 mL
